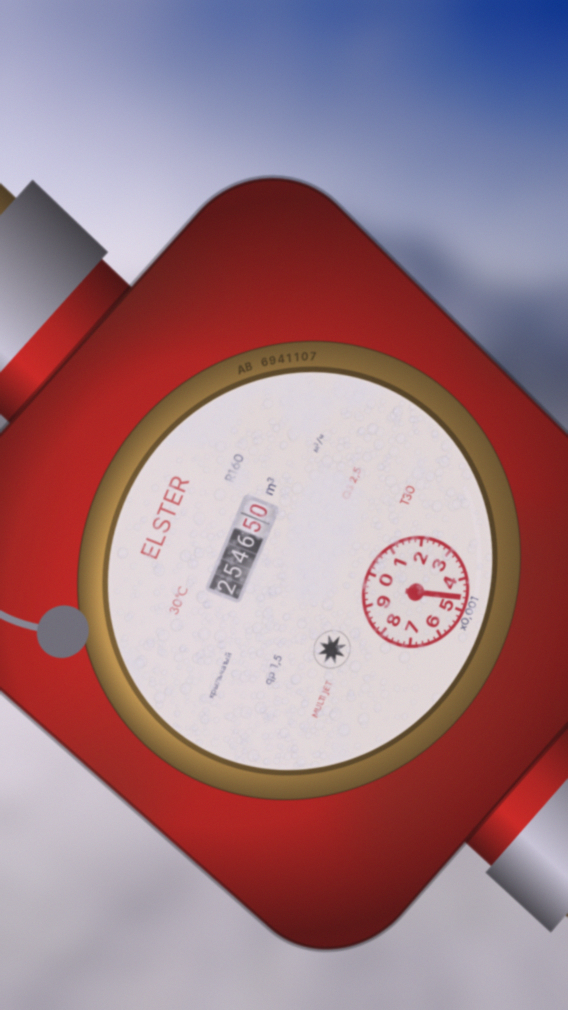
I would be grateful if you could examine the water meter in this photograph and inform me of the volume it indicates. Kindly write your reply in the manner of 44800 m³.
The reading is 2546.504 m³
